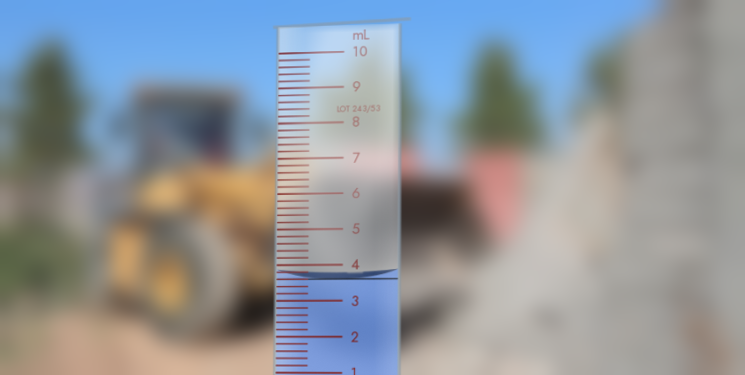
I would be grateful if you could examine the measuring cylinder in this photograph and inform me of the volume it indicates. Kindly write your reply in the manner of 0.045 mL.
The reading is 3.6 mL
